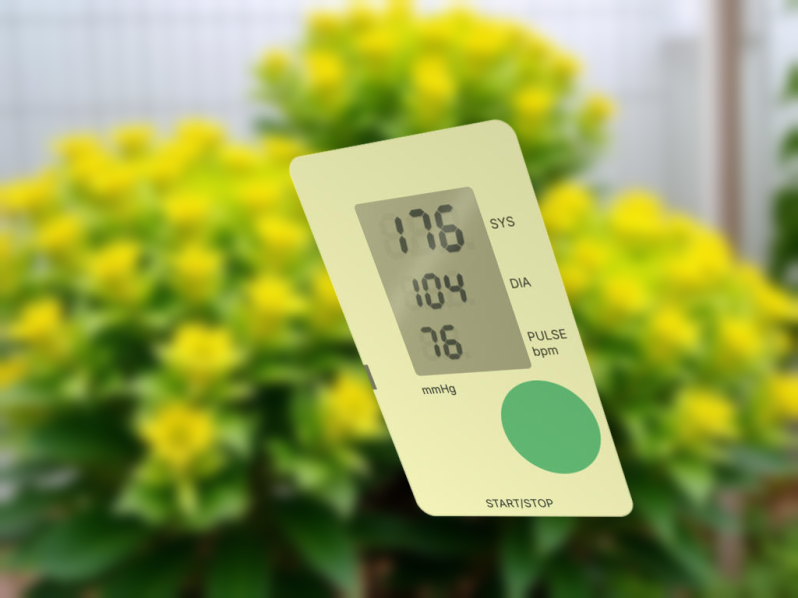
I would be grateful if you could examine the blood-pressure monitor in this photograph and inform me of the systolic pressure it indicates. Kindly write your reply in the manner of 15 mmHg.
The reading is 176 mmHg
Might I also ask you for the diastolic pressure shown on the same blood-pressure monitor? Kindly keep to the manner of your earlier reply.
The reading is 104 mmHg
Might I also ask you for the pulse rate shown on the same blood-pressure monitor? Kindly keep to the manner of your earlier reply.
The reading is 76 bpm
